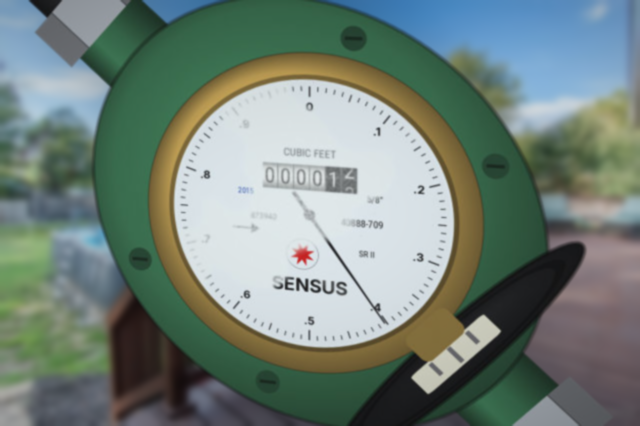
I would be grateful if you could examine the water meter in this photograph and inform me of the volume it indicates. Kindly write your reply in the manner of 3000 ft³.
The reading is 12.40 ft³
